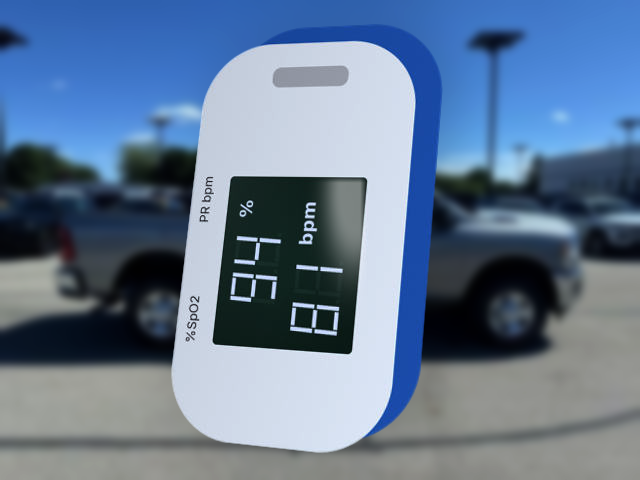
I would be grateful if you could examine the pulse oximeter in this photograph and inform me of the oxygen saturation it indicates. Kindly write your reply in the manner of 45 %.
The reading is 94 %
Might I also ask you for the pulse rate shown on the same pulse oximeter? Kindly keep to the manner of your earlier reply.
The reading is 81 bpm
